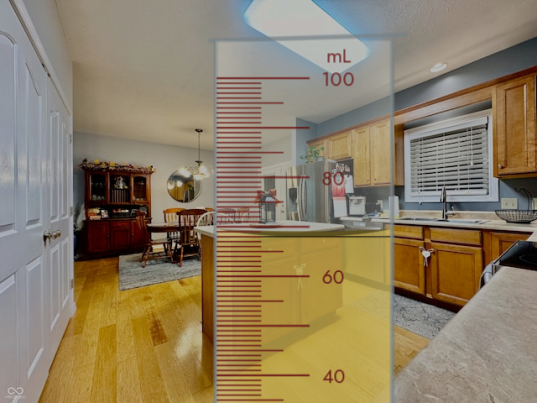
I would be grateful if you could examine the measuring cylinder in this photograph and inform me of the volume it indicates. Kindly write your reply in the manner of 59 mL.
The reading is 68 mL
